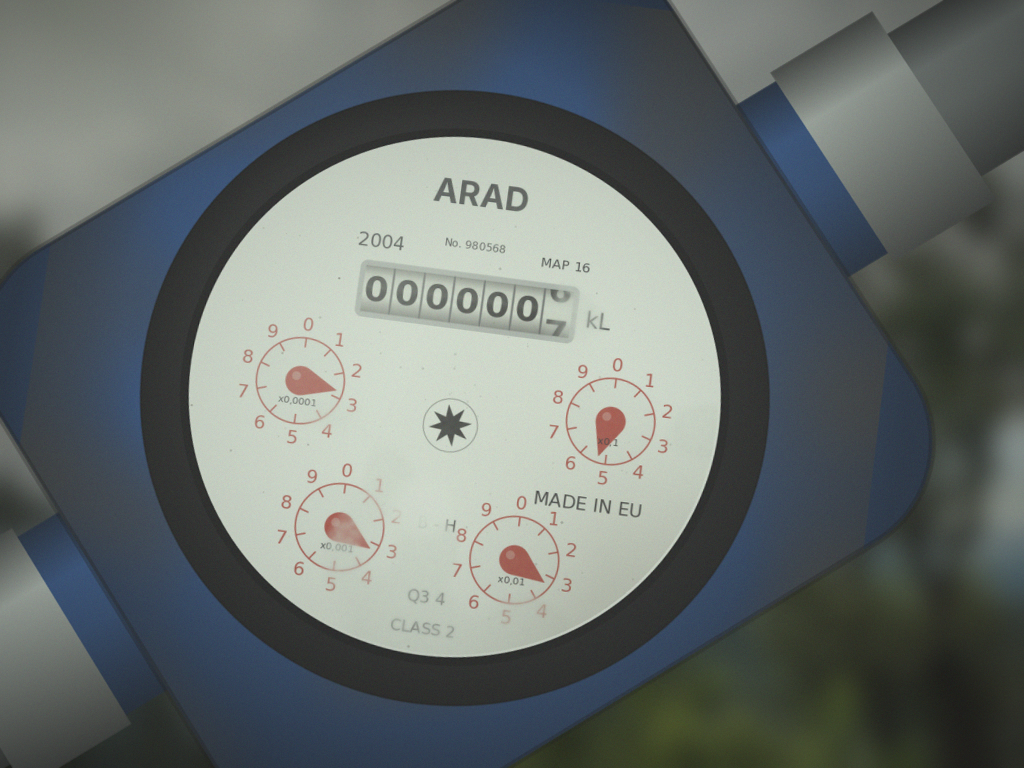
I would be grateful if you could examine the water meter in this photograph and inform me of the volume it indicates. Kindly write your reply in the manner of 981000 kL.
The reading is 6.5332 kL
